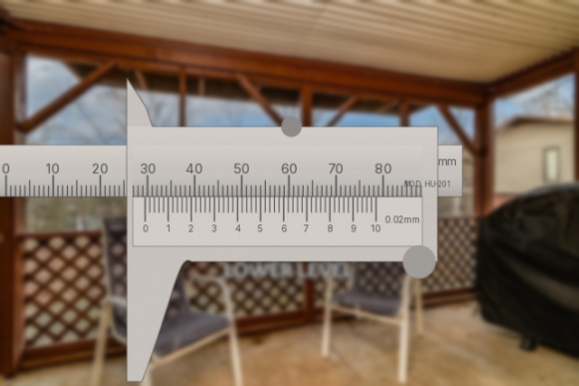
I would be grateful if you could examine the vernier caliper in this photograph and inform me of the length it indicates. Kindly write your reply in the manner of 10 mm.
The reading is 29.5 mm
